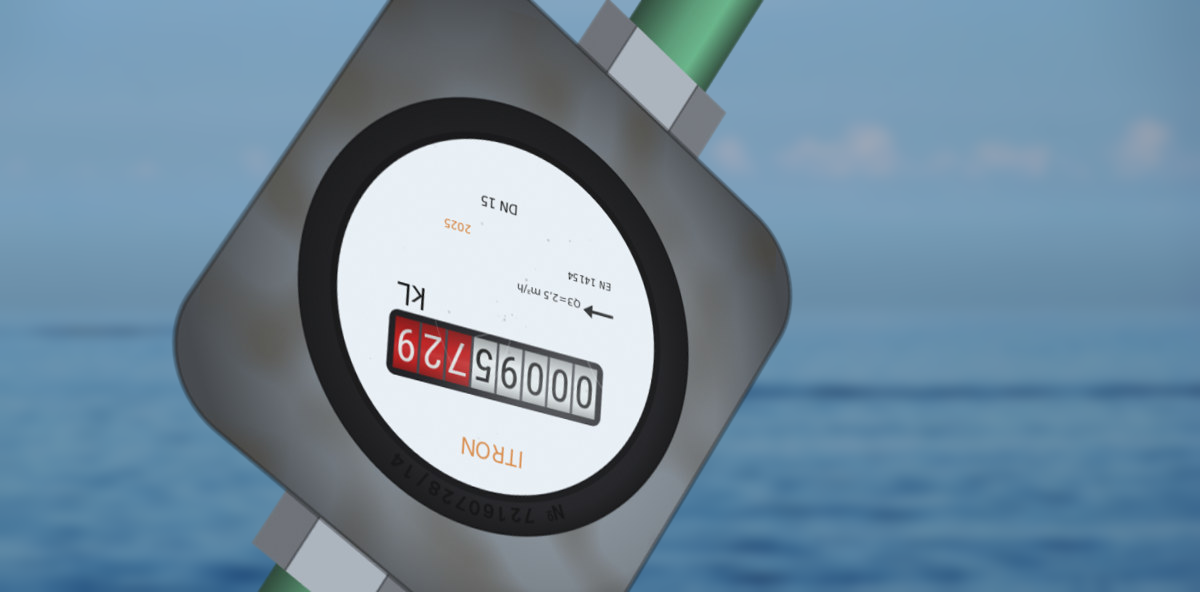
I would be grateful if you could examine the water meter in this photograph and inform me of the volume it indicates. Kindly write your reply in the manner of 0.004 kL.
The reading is 95.729 kL
